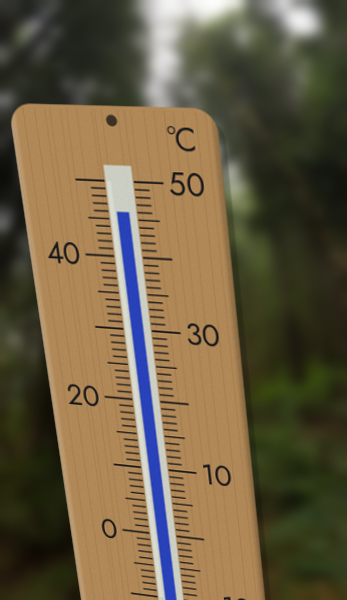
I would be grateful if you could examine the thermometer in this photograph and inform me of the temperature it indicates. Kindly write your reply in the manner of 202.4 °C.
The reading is 46 °C
